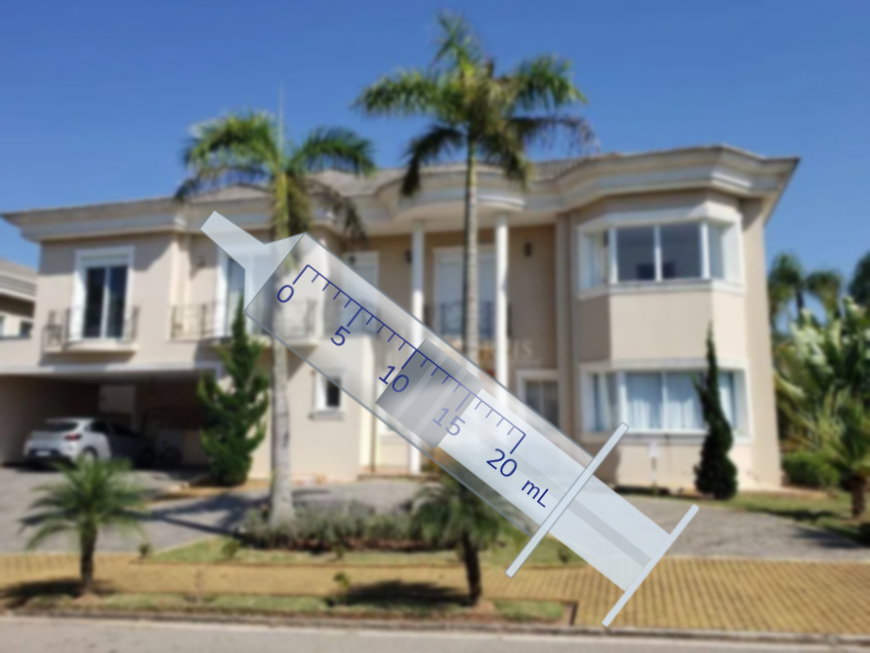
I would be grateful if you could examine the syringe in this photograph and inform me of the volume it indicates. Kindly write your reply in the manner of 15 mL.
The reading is 10 mL
